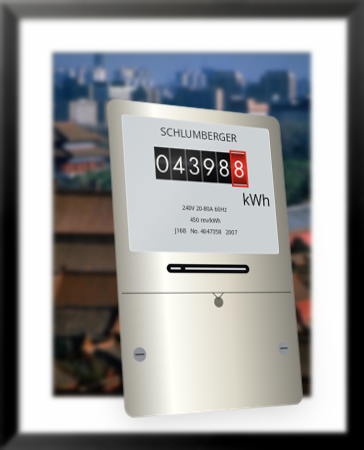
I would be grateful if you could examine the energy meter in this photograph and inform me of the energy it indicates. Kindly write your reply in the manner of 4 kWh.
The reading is 4398.8 kWh
